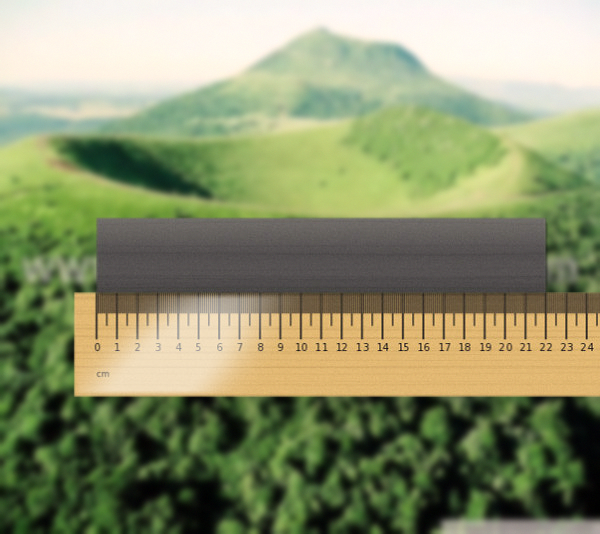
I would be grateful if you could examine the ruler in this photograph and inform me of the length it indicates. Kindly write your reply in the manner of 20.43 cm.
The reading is 22 cm
